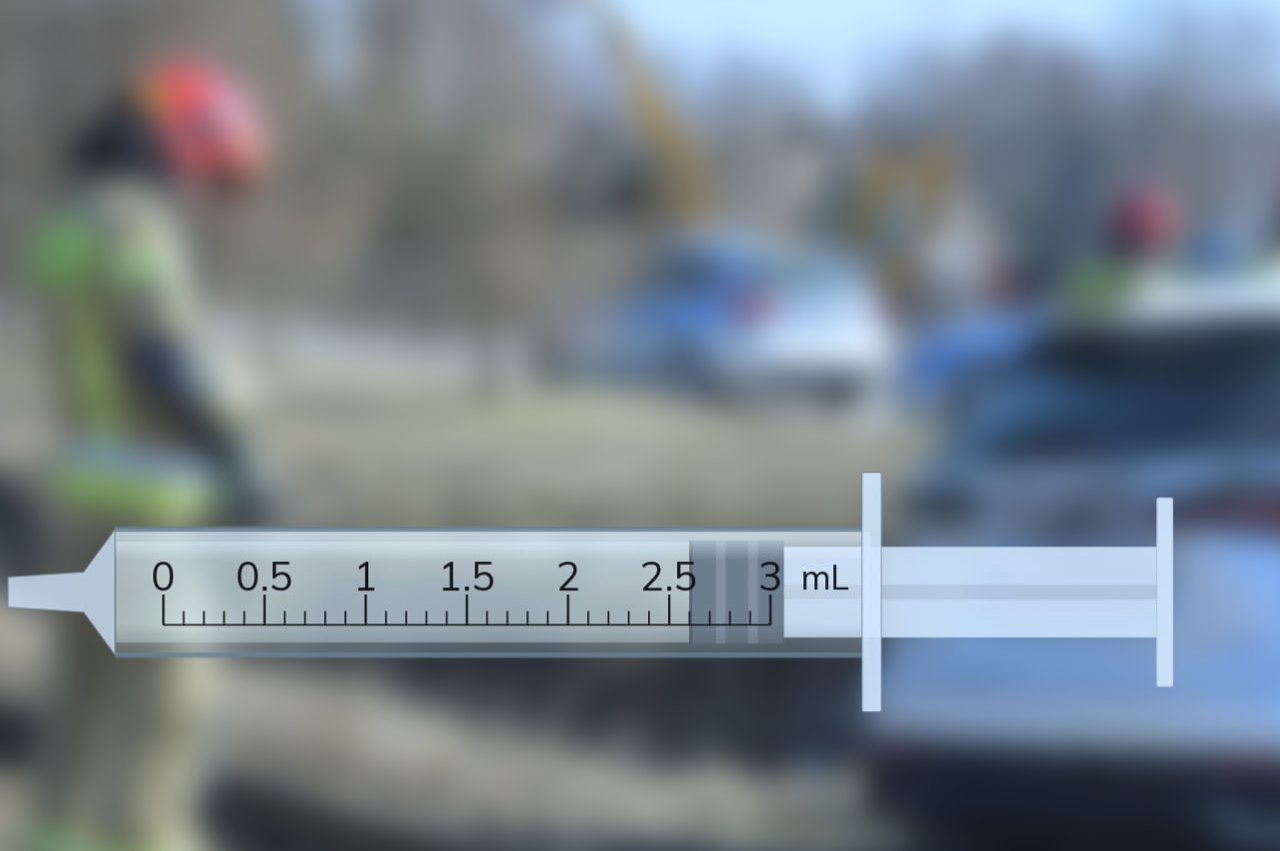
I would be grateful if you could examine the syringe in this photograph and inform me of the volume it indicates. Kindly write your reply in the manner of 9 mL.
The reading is 2.6 mL
